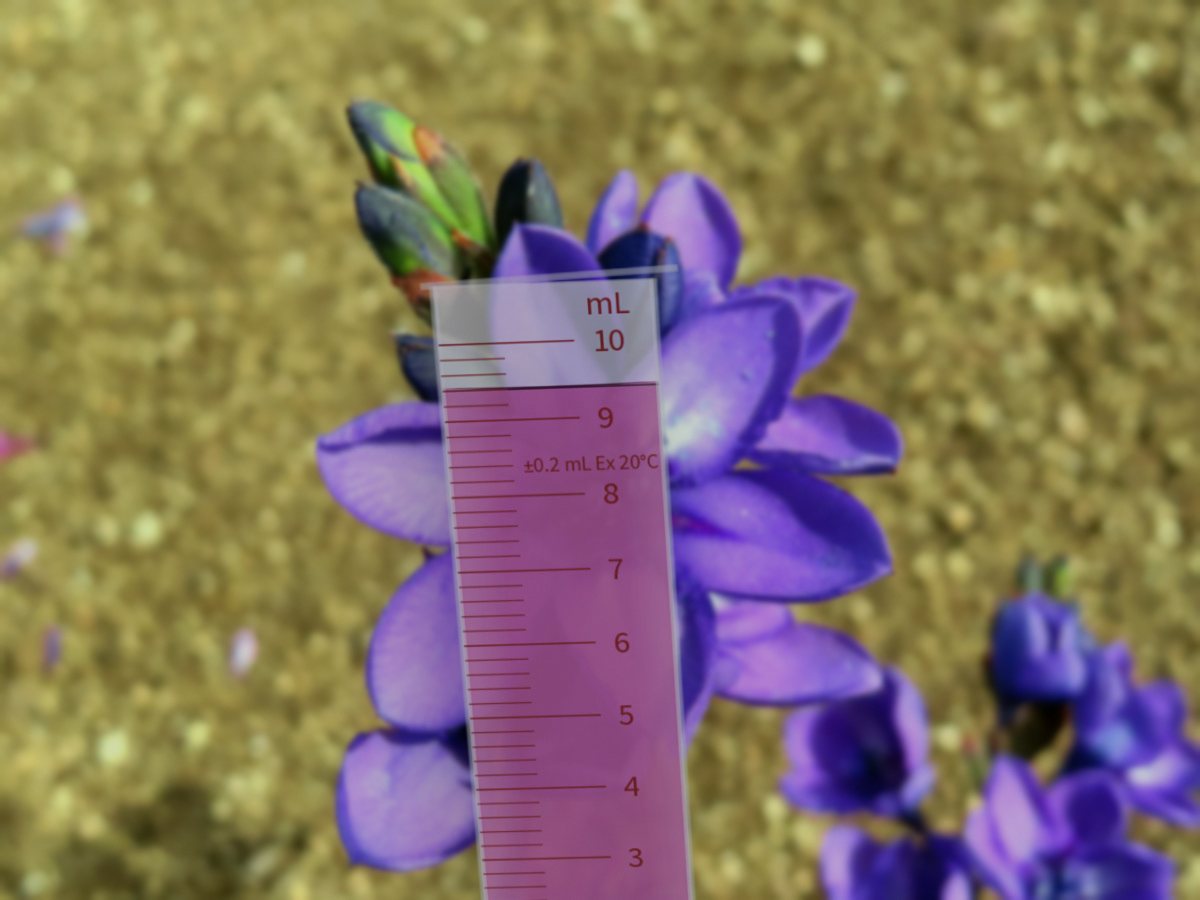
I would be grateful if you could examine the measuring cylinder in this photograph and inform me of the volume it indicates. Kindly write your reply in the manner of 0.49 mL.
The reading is 9.4 mL
